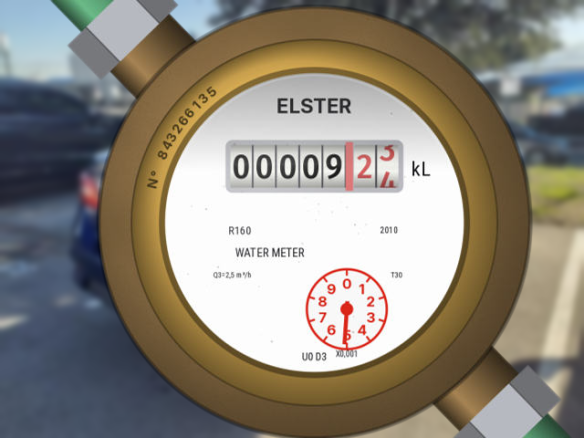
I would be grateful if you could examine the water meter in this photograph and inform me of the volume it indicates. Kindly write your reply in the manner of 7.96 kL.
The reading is 9.235 kL
